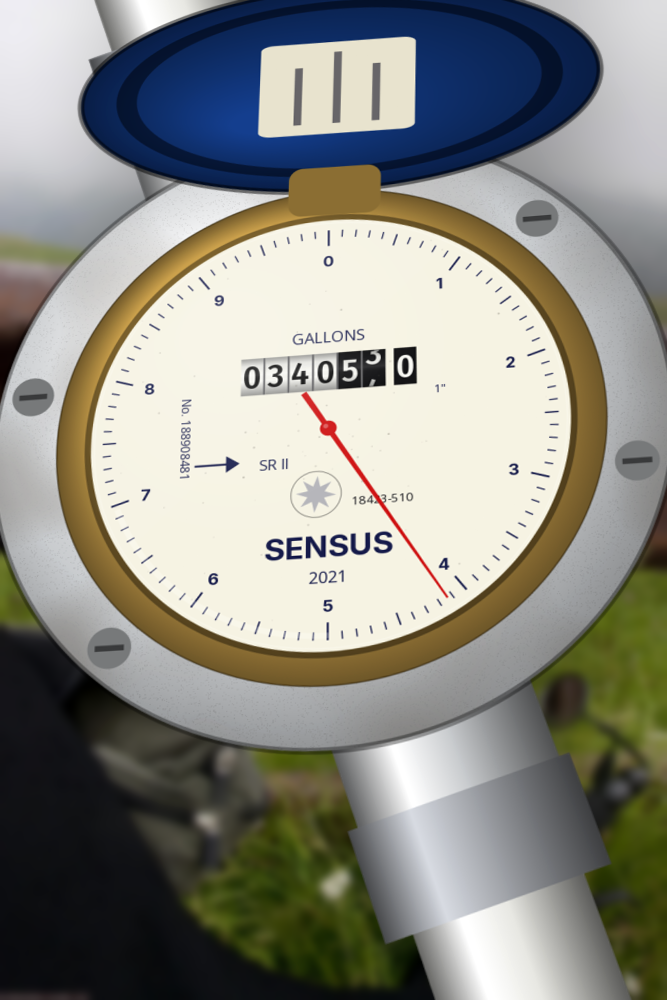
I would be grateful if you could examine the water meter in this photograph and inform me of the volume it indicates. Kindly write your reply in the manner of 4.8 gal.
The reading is 340534.1 gal
